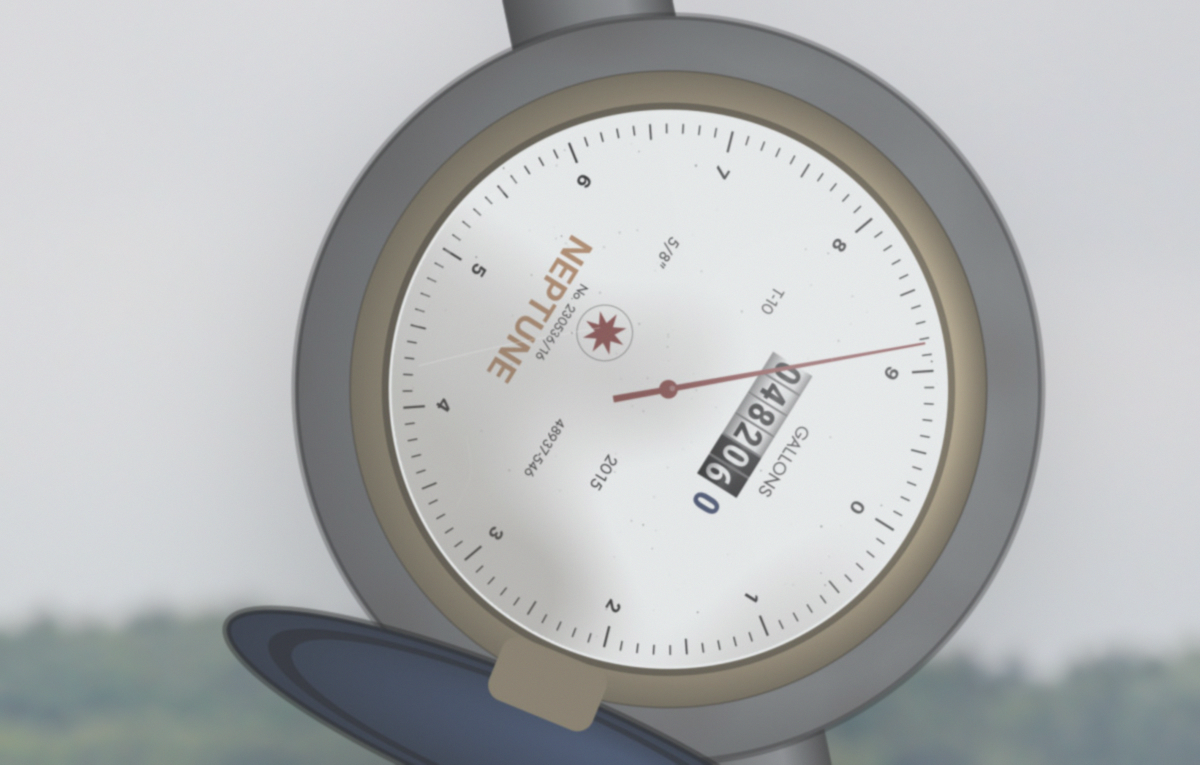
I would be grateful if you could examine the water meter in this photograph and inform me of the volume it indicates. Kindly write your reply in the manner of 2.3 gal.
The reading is 482058.8 gal
